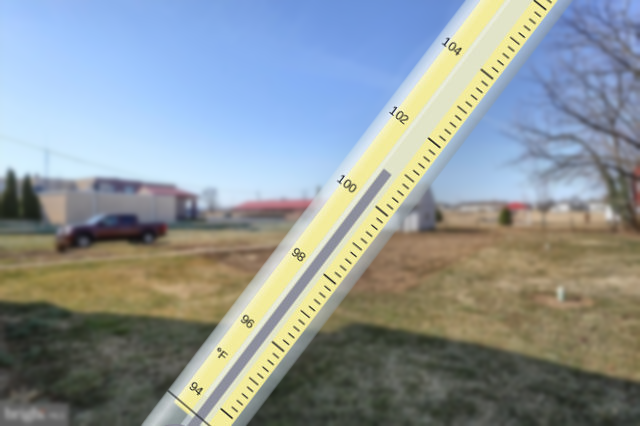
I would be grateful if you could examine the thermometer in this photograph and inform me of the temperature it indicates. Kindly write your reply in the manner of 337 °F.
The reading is 100.8 °F
